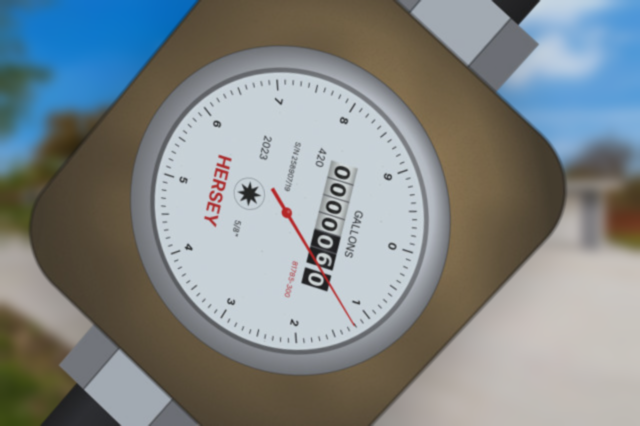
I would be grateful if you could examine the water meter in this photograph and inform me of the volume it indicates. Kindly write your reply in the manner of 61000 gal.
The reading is 61.2 gal
